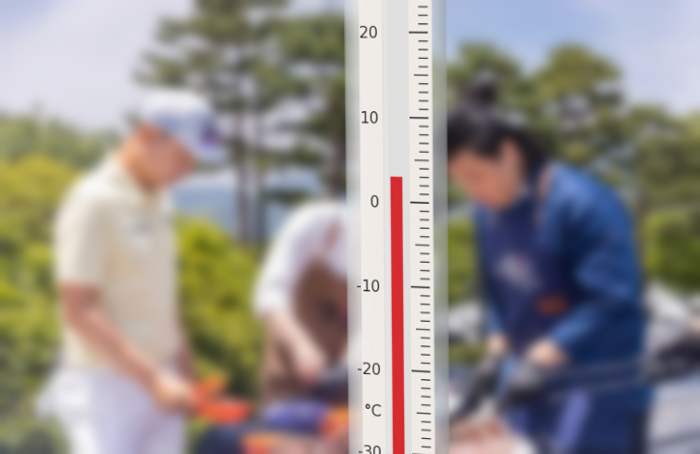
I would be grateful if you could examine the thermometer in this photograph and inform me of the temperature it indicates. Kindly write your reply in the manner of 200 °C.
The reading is 3 °C
